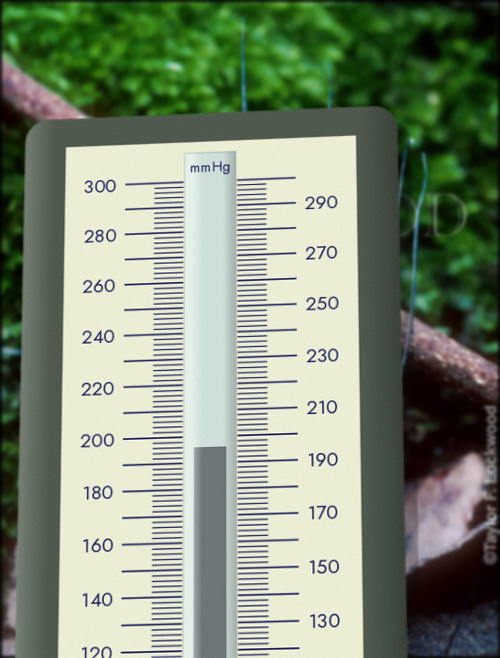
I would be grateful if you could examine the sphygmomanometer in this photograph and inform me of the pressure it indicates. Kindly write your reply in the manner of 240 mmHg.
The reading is 196 mmHg
